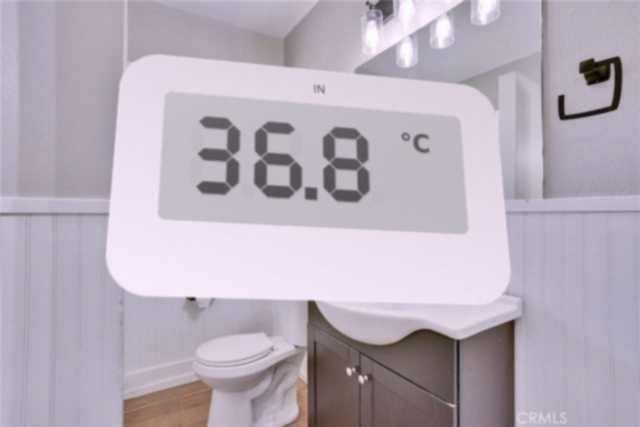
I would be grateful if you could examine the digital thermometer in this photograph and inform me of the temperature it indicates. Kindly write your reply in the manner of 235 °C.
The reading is 36.8 °C
